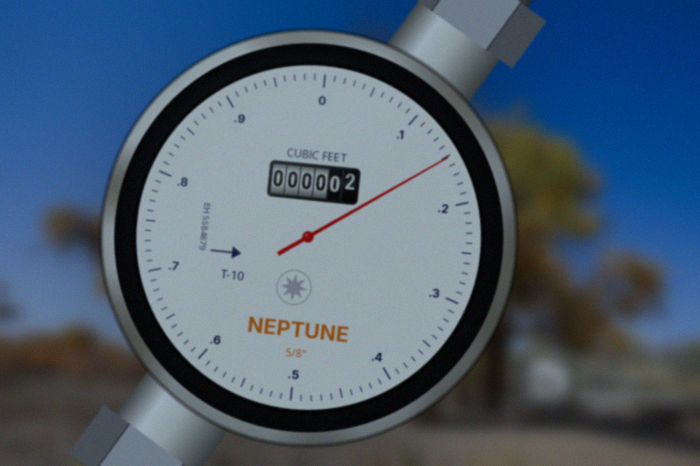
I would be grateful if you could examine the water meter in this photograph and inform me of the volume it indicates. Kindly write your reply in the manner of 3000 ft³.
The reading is 2.15 ft³
